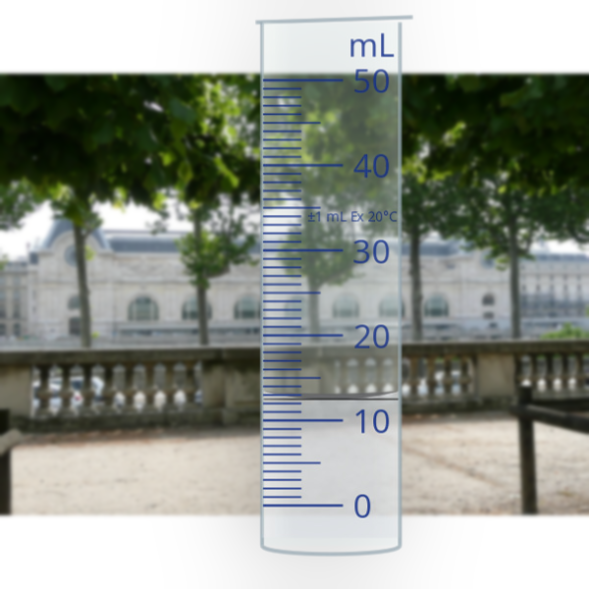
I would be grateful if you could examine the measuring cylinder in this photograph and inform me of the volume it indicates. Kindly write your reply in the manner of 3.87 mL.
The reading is 12.5 mL
